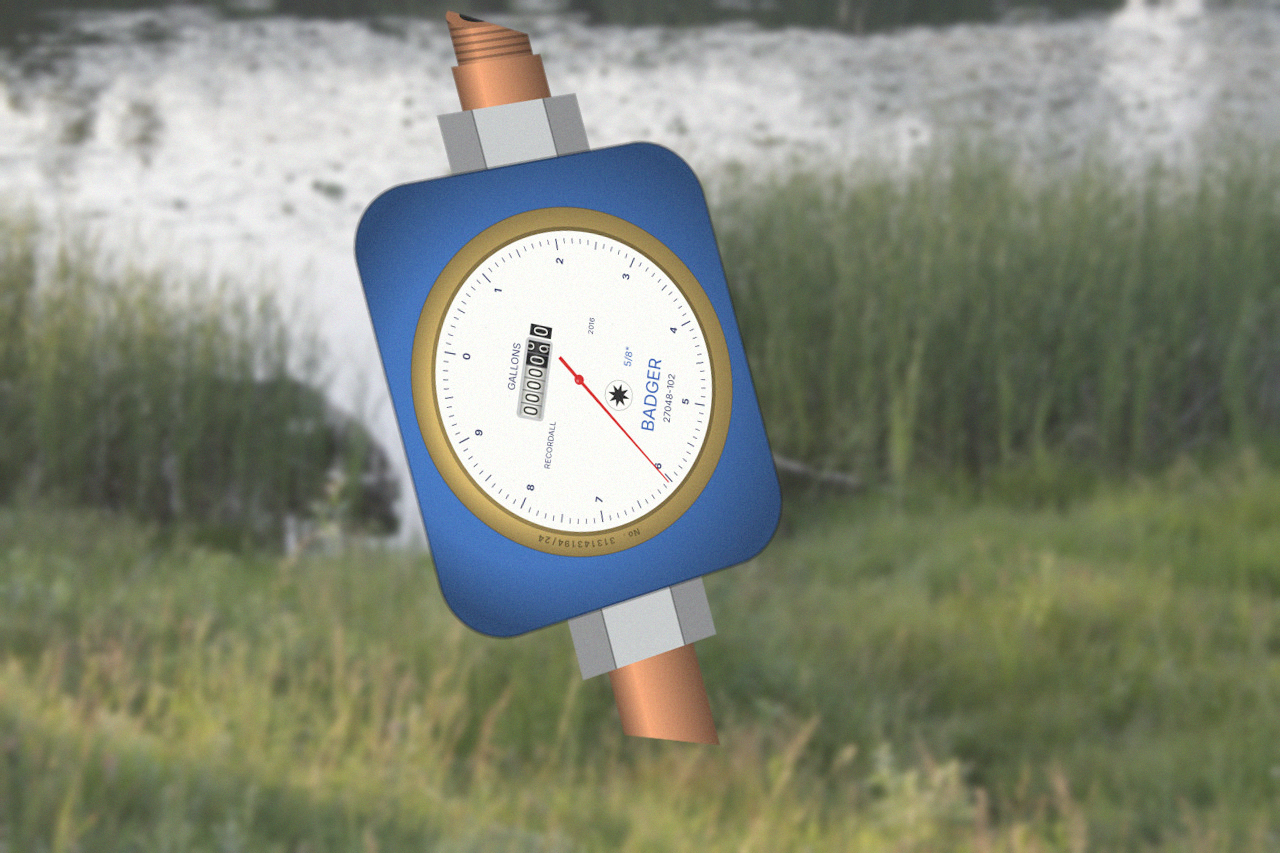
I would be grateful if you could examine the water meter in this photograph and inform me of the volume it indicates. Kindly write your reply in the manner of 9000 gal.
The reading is 86.0 gal
